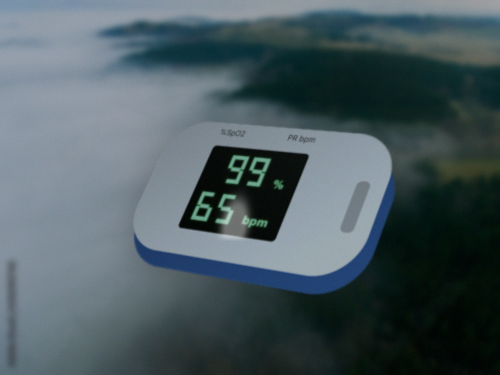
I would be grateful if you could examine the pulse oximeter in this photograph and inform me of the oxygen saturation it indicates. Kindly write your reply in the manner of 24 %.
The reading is 99 %
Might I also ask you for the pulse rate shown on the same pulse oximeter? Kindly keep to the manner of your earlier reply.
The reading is 65 bpm
